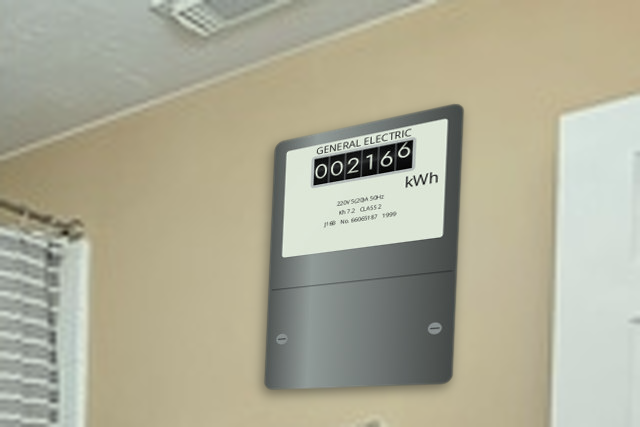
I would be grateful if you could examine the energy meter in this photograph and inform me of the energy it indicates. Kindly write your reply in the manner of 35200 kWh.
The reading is 2166 kWh
